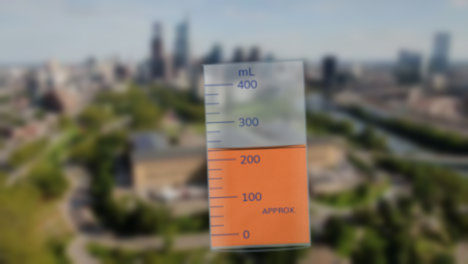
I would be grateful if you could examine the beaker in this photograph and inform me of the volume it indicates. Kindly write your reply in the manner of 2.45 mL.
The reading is 225 mL
